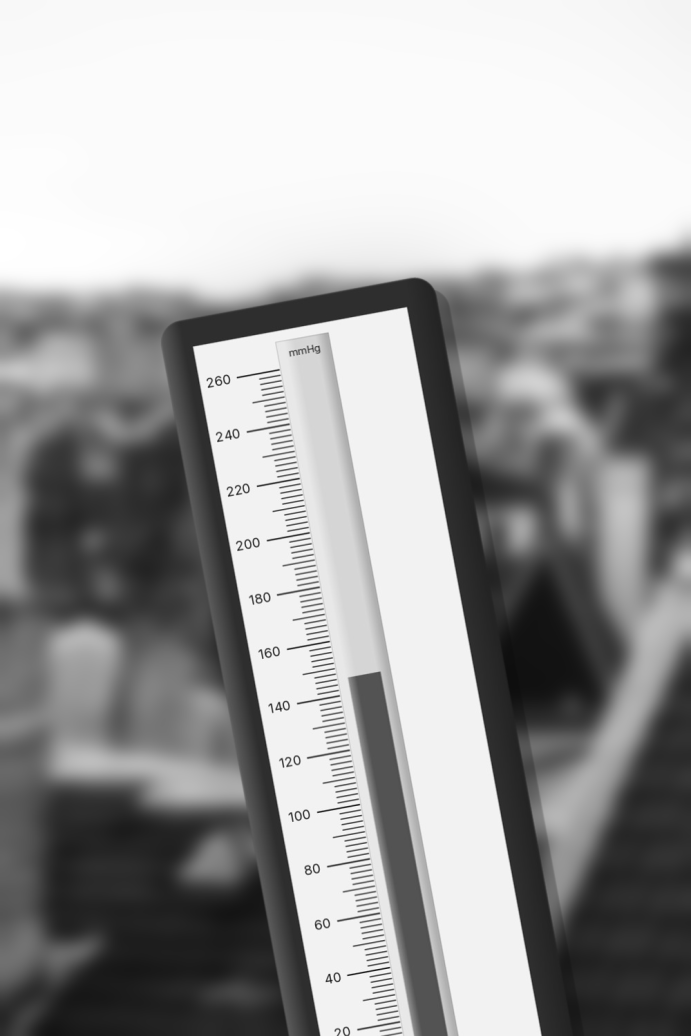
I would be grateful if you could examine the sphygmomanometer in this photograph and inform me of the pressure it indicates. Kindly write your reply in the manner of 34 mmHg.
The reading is 146 mmHg
